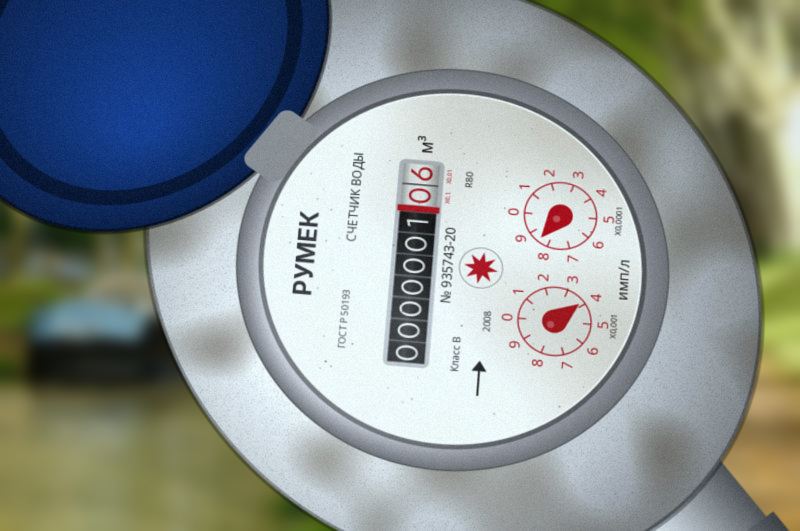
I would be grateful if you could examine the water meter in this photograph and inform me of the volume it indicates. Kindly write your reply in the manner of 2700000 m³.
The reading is 1.0638 m³
